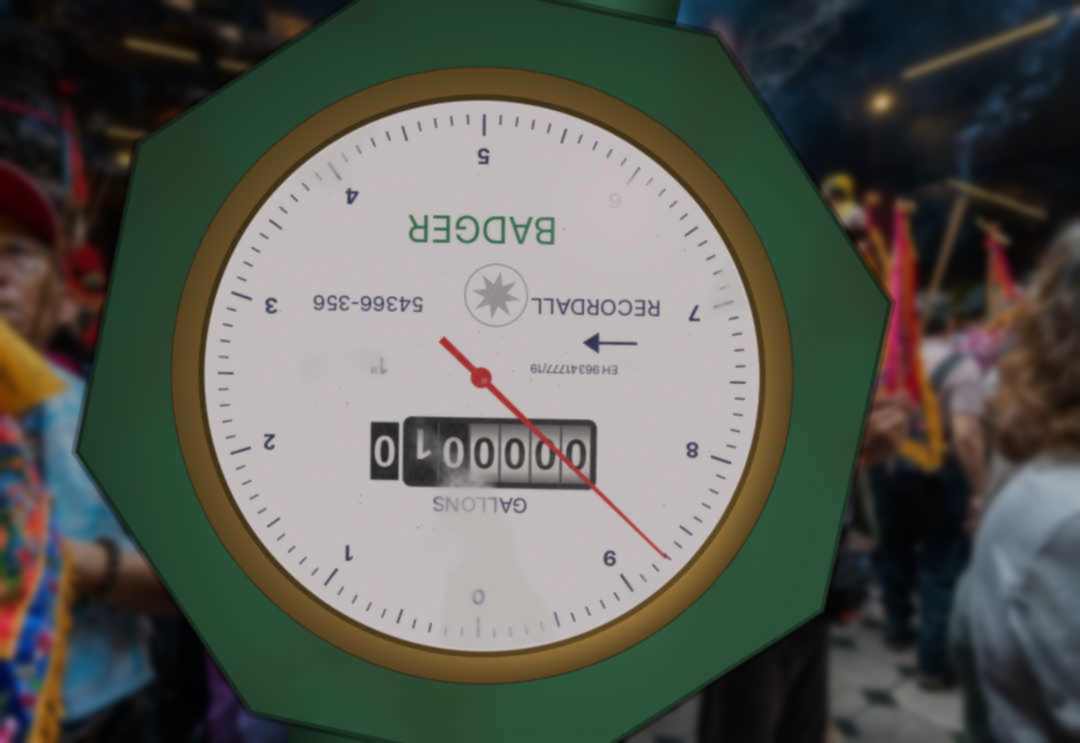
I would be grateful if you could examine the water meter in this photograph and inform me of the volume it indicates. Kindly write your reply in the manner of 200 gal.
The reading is 8.7 gal
